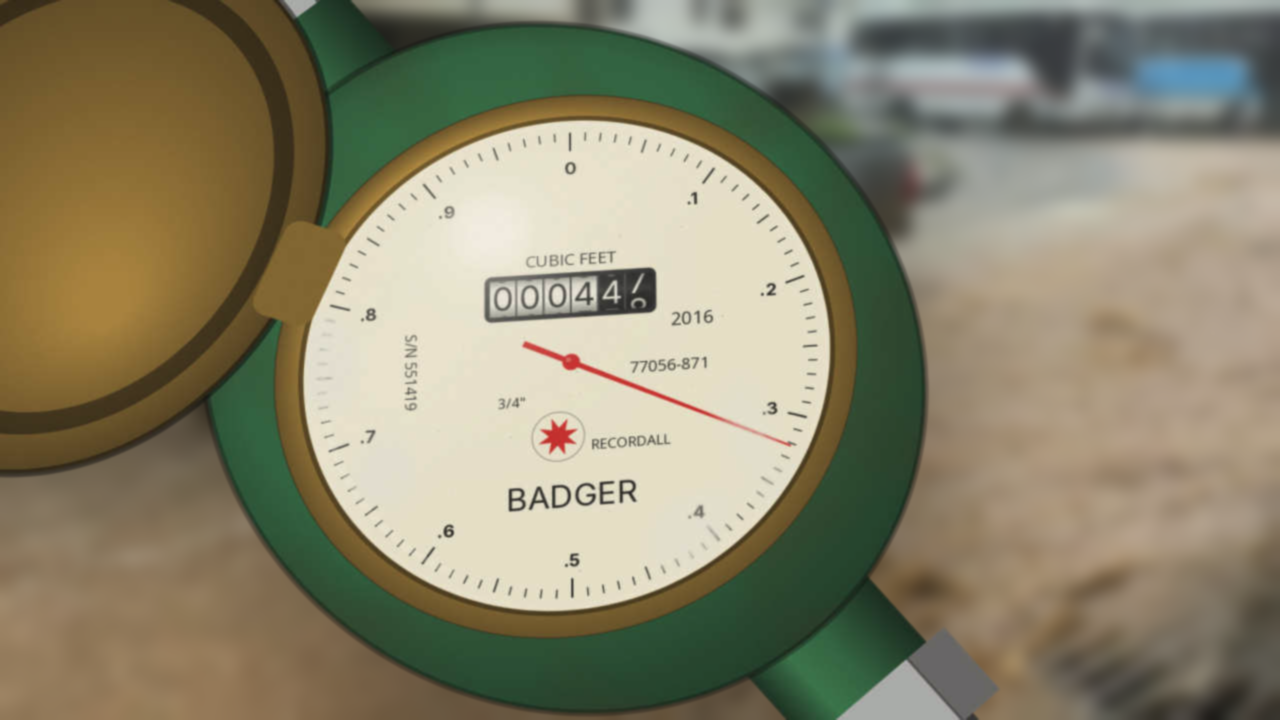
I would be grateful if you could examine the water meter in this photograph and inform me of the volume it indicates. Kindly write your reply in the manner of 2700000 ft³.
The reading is 447.32 ft³
